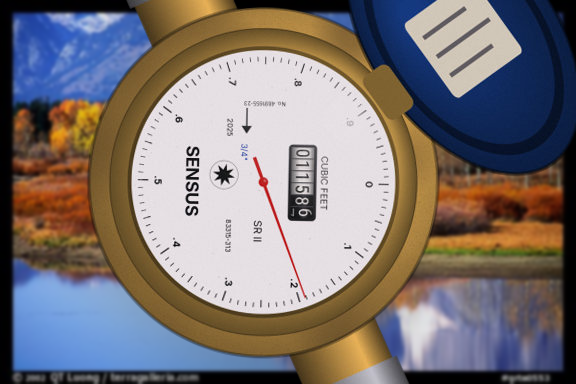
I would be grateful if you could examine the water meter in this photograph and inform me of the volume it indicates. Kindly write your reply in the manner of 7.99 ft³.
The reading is 11586.19 ft³
